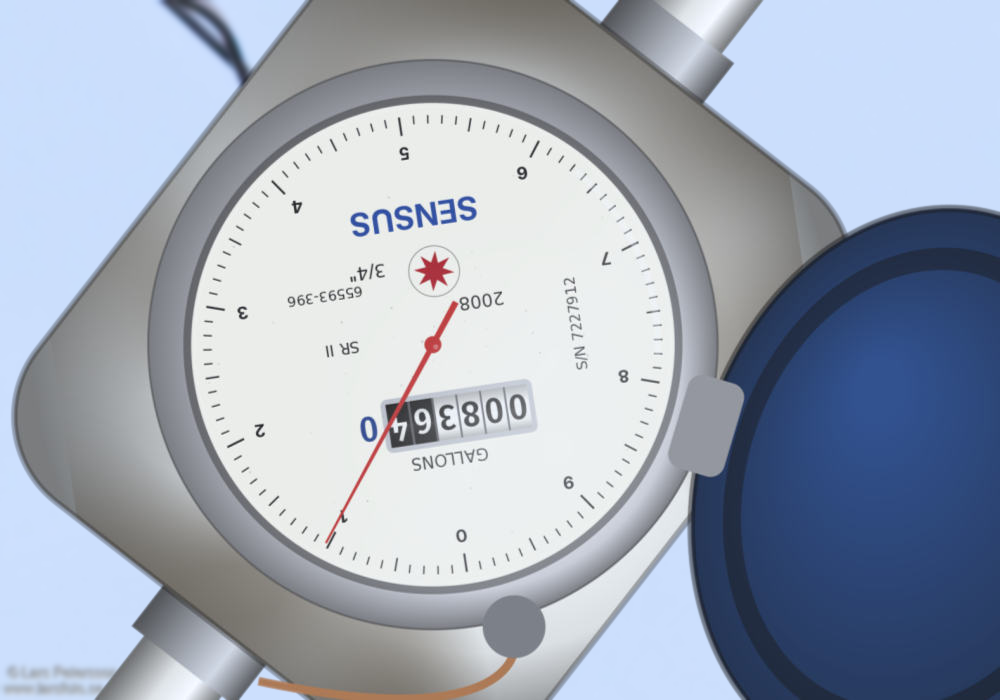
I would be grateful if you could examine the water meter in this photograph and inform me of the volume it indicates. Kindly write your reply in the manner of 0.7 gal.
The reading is 83641.0 gal
